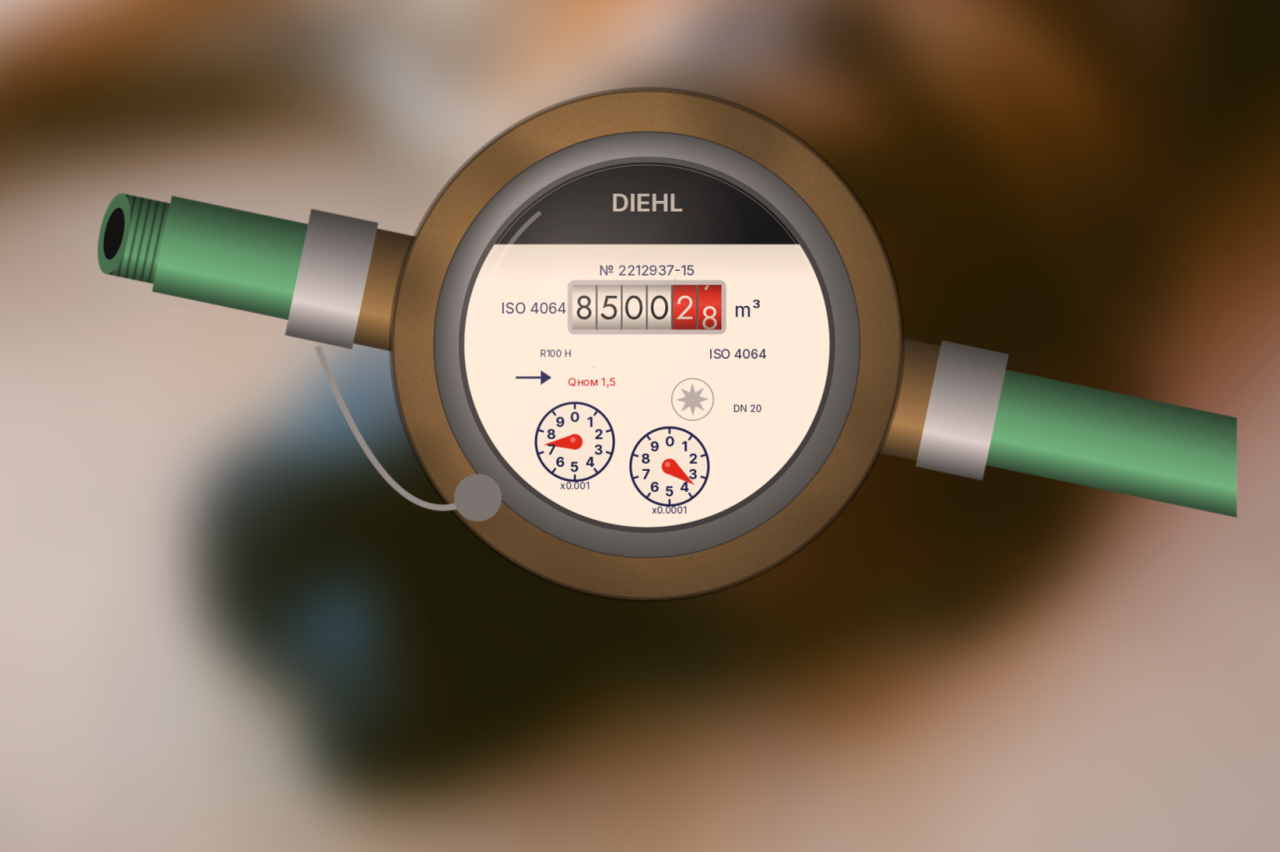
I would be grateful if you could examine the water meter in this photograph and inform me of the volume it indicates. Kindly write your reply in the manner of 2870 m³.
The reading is 8500.2773 m³
